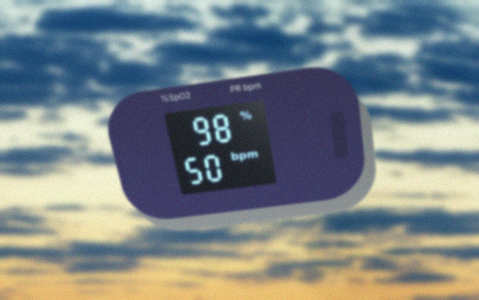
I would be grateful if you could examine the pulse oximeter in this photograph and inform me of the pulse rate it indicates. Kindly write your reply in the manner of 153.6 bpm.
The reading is 50 bpm
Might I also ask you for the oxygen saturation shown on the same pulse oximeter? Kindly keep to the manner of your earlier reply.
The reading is 98 %
